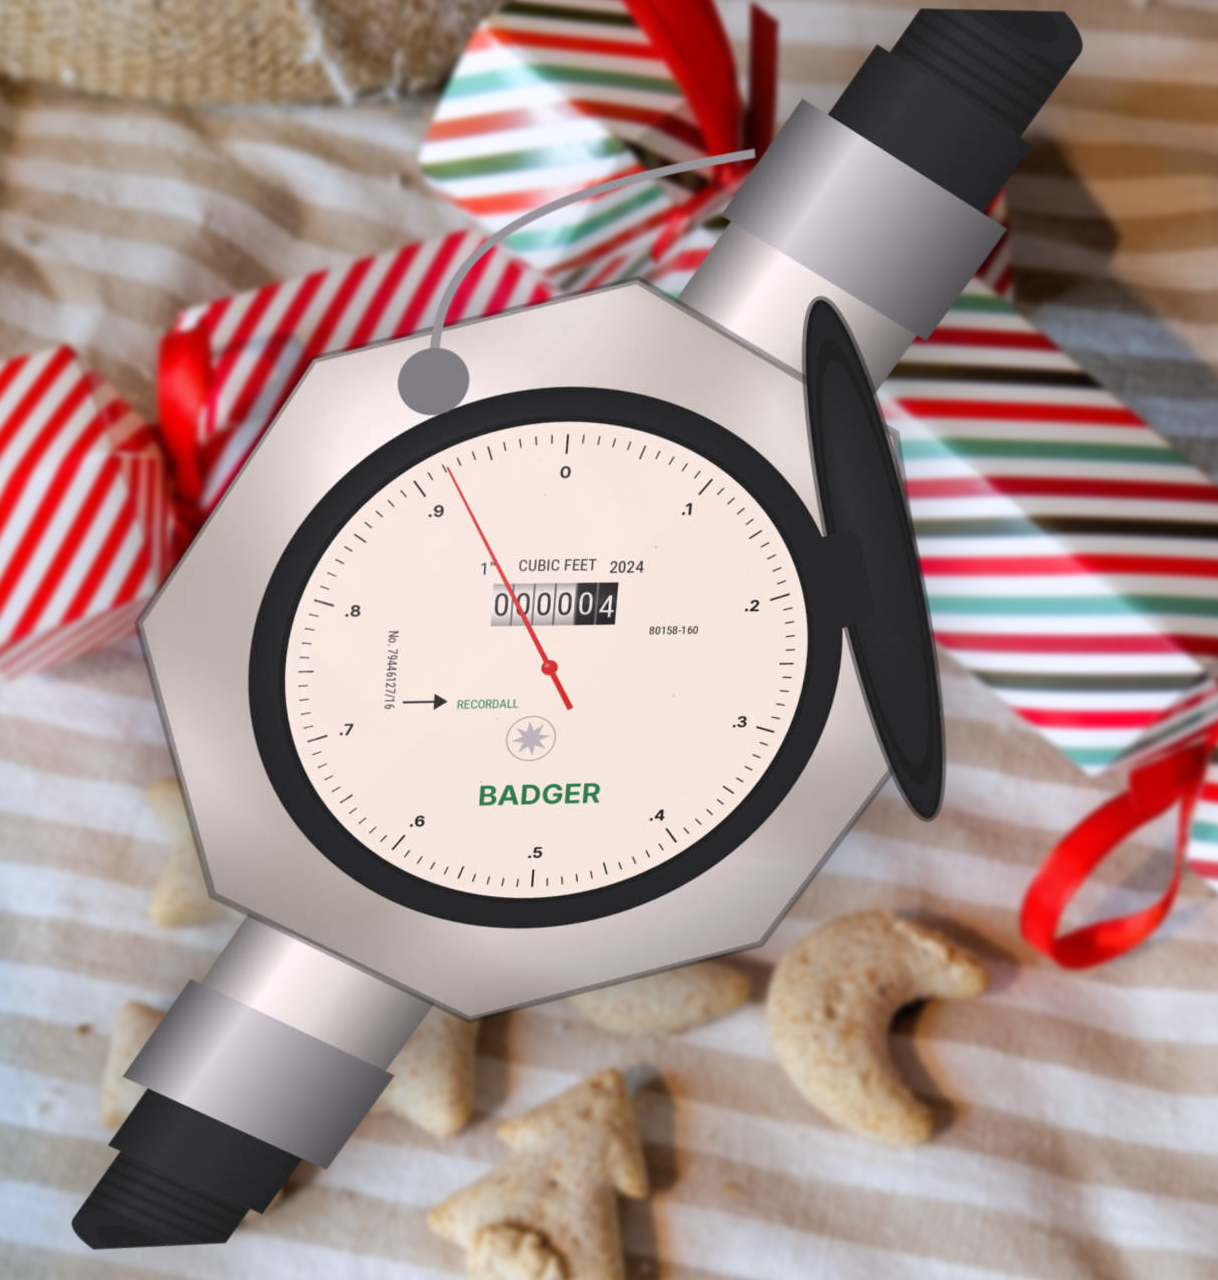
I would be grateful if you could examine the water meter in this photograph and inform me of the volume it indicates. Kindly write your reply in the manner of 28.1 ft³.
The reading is 3.92 ft³
